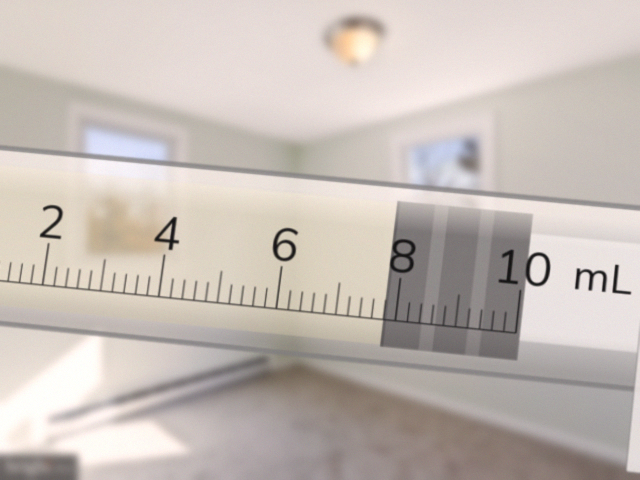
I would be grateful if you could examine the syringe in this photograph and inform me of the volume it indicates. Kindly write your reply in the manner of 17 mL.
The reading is 7.8 mL
